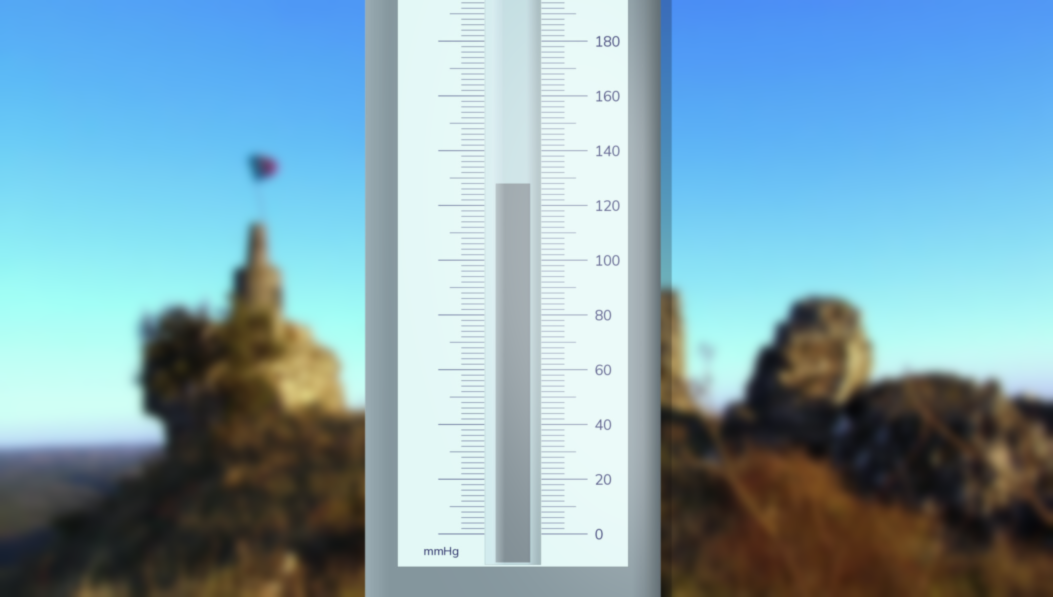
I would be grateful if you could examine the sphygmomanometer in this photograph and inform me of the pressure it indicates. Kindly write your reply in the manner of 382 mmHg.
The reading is 128 mmHg
